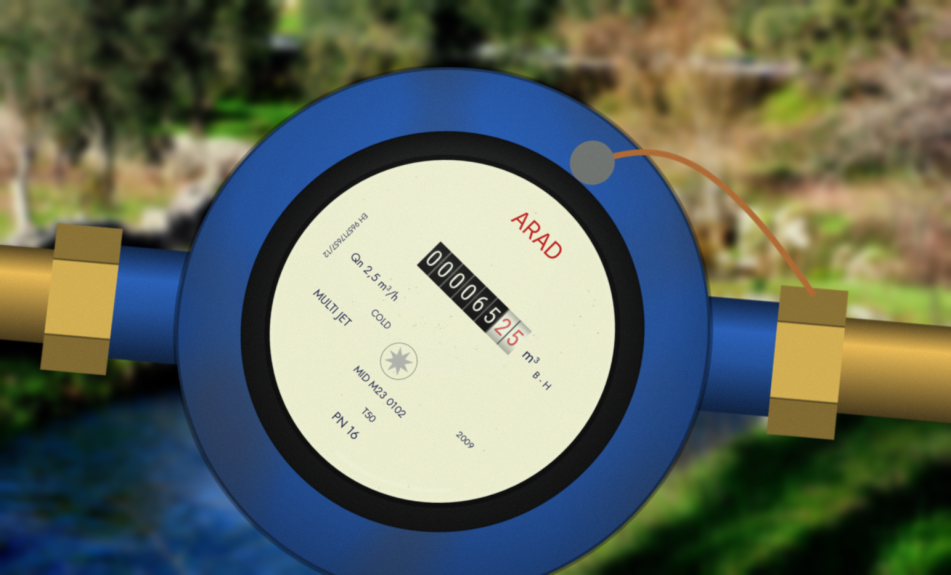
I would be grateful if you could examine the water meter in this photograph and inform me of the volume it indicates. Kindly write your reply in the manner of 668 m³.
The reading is 65.25 m³
